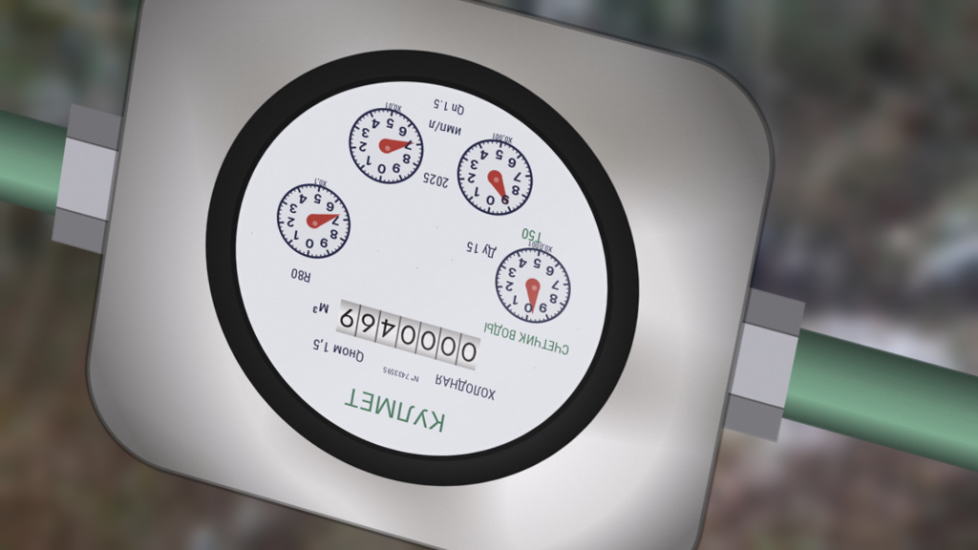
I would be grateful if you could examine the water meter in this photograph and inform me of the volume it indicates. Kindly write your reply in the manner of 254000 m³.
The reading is 469.6689 m³
